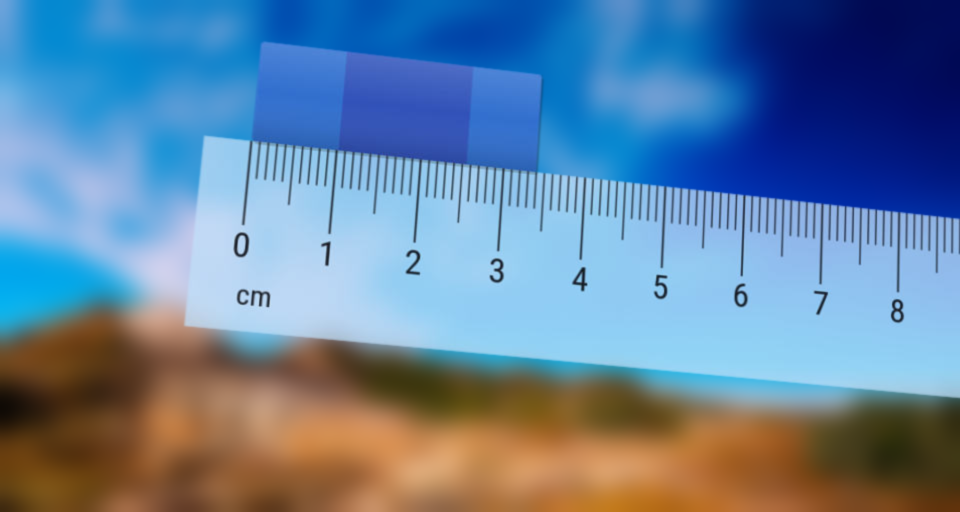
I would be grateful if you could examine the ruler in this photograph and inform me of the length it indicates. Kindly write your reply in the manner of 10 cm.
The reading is 3.4 cm
